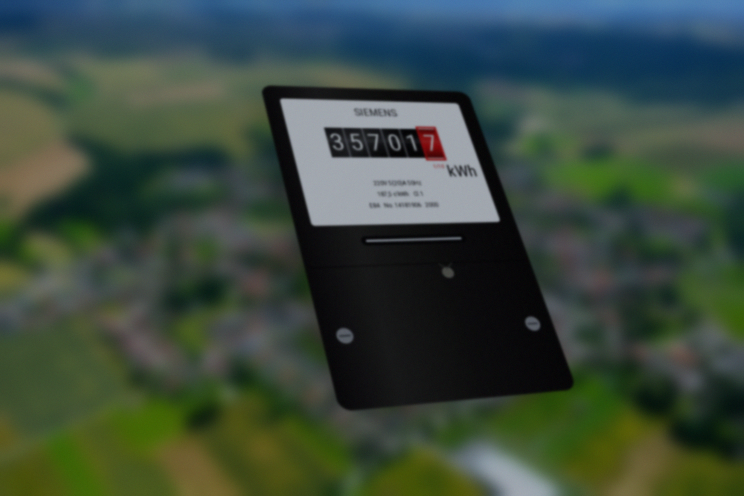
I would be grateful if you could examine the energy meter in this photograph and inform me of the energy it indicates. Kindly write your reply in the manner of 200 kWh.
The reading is 35701.7 kWh
